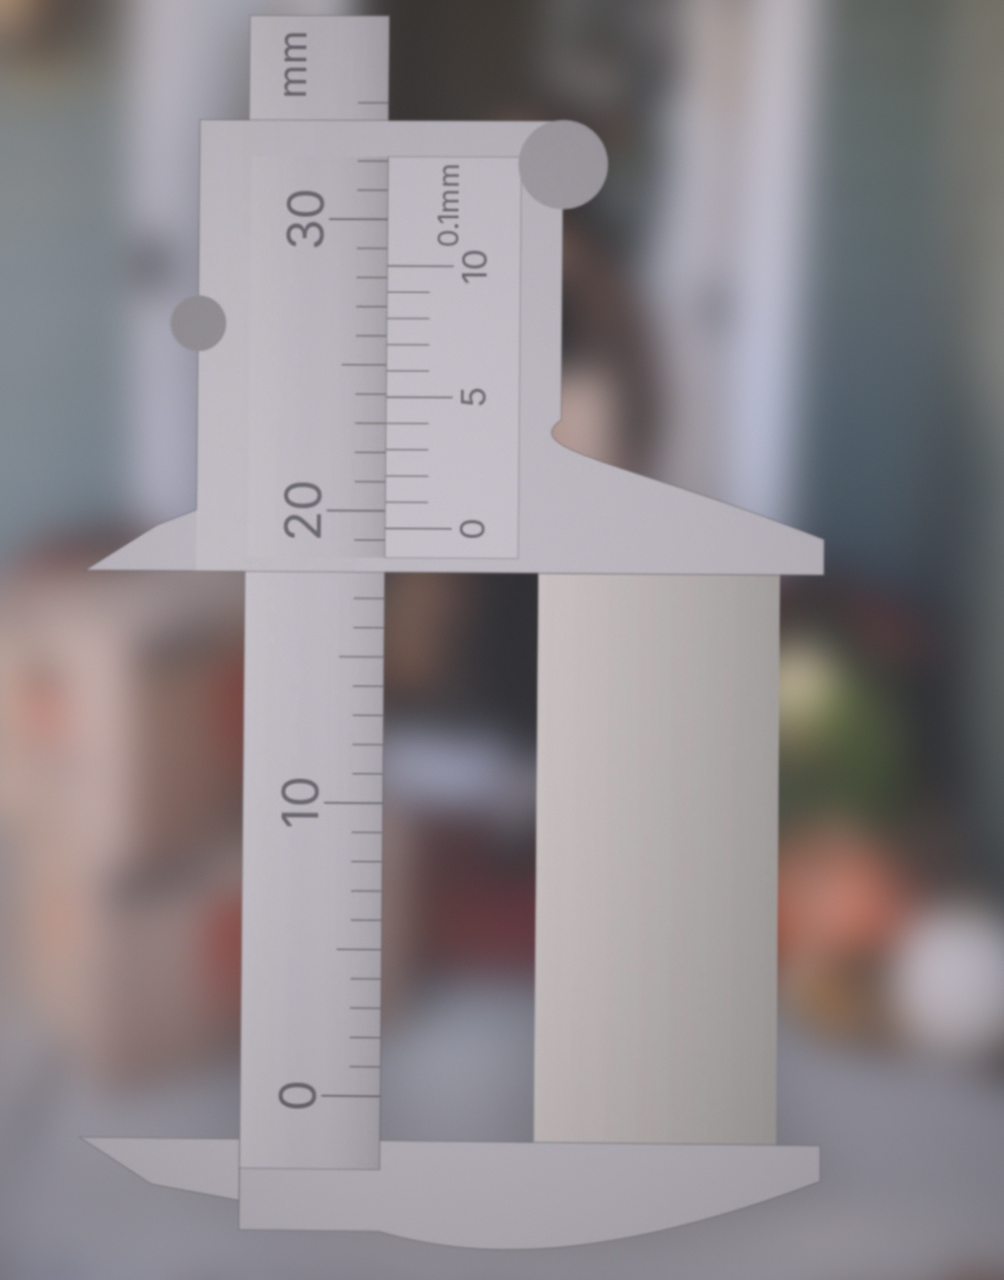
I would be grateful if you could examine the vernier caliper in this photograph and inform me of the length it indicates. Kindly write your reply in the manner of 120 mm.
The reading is 19.4 mm
